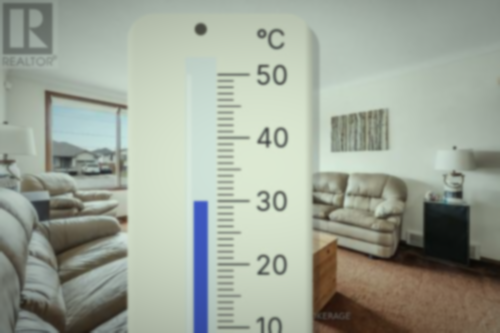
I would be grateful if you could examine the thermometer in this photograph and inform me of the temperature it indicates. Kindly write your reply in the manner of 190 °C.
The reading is 30 °C
